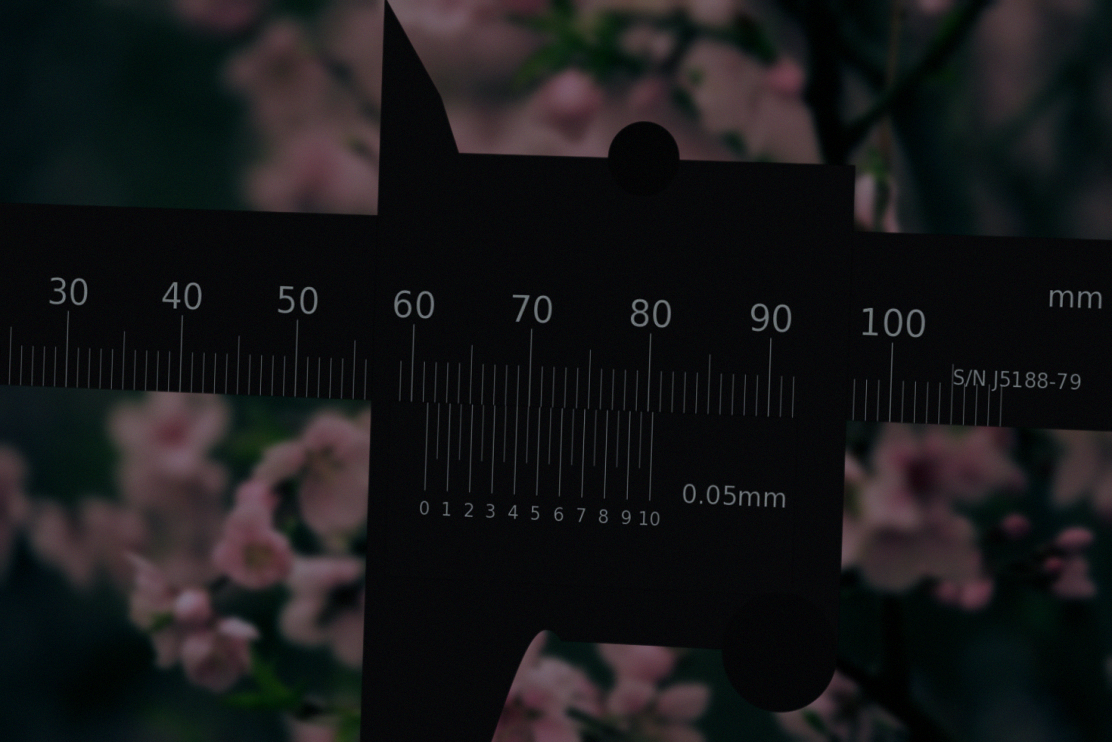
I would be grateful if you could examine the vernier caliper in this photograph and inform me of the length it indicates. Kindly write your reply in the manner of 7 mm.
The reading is 61.4 mm
